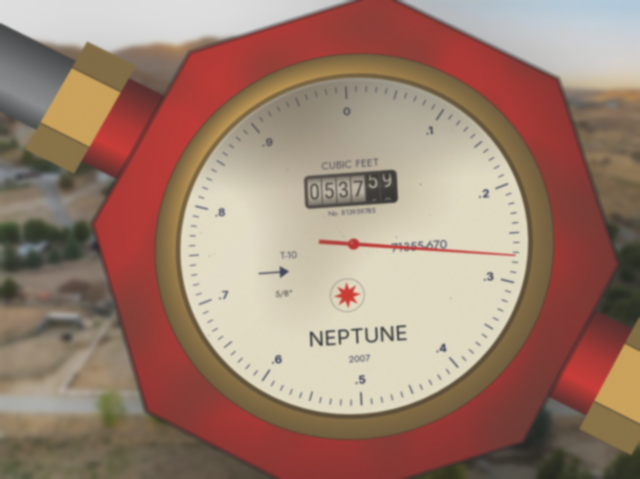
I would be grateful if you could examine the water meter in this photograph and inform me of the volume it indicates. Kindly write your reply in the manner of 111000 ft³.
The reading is 53759.27 ft³
